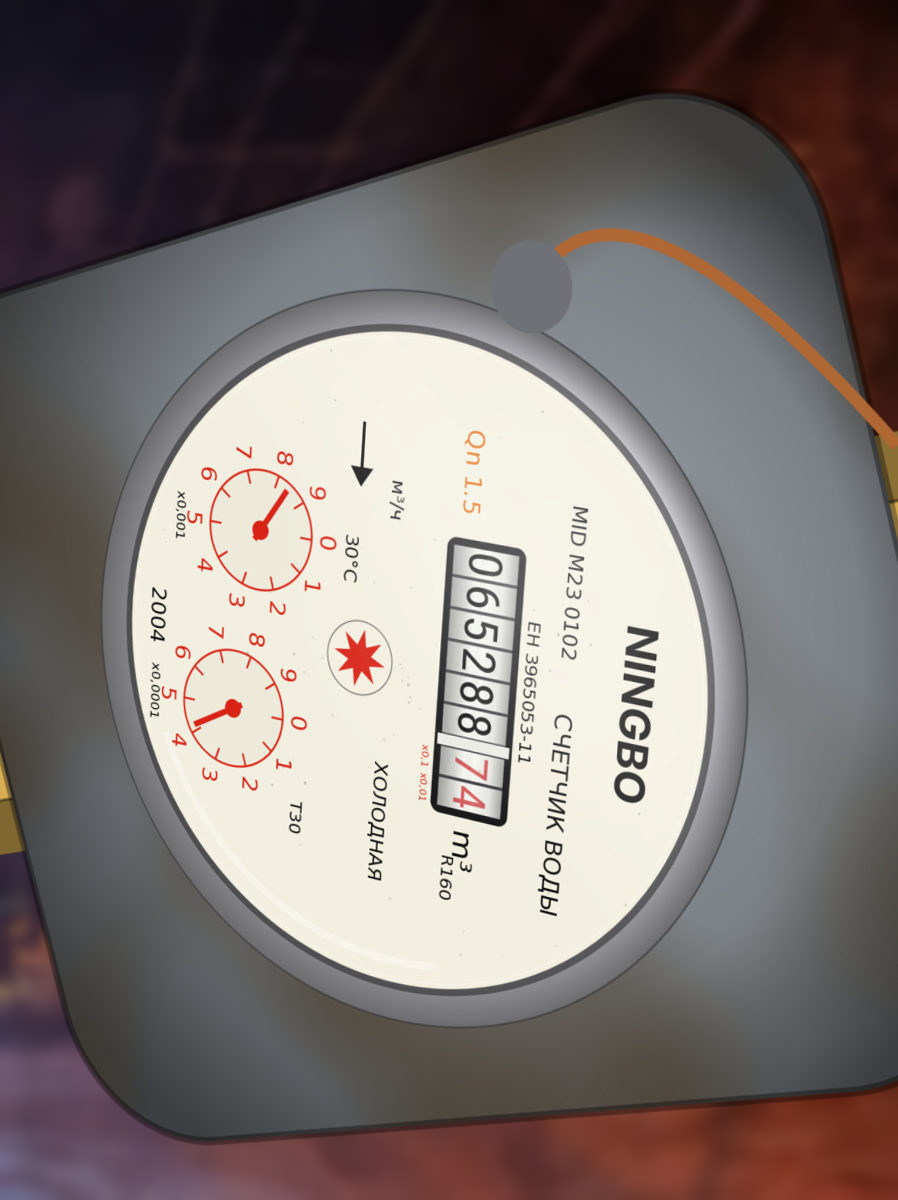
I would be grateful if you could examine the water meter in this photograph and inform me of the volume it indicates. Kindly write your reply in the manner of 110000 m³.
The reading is 65288.7484 m³
